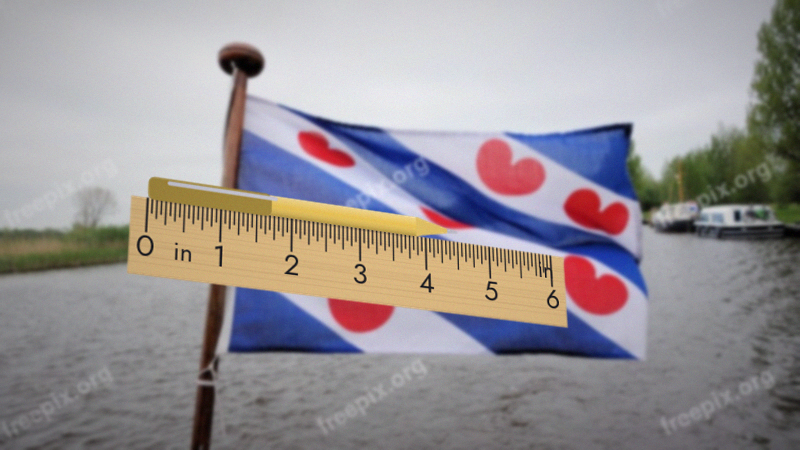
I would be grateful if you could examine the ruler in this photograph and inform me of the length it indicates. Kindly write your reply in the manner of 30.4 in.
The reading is 4.5 in
